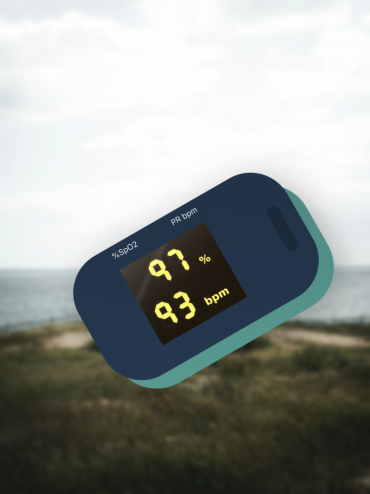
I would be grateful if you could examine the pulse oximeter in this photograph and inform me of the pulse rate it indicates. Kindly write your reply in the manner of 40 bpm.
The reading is 93 bpm
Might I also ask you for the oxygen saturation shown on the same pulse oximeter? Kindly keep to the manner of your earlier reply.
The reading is 97 %
